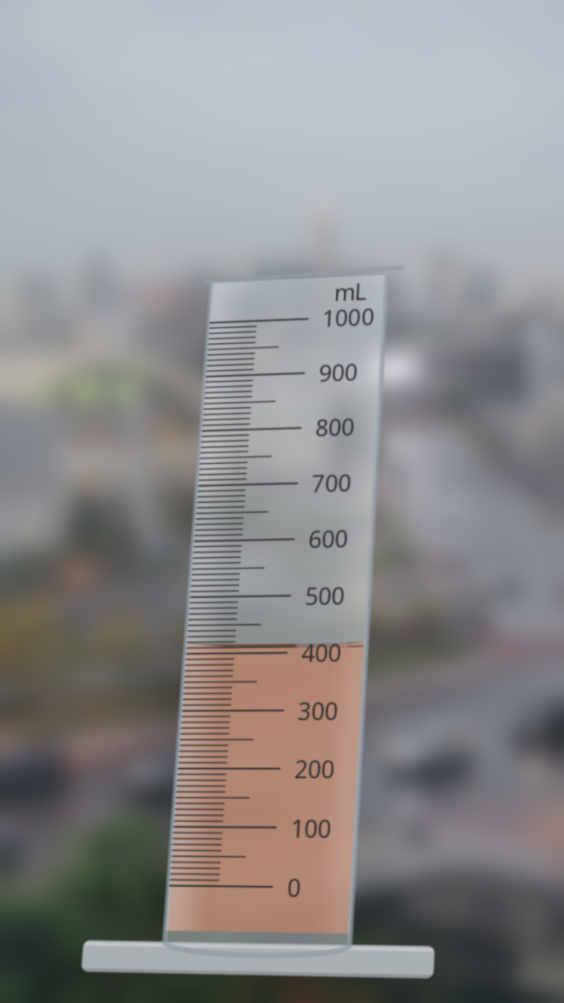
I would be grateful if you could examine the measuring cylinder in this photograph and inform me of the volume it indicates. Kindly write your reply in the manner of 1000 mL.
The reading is 410 mL
